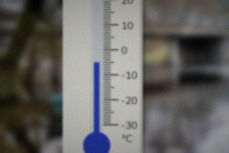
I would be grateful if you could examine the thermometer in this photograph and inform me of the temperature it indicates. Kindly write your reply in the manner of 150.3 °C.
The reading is -5 °C
